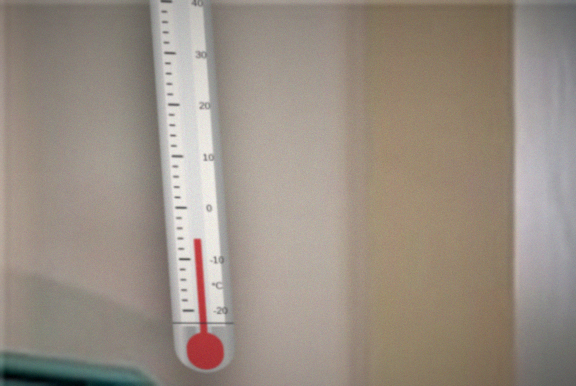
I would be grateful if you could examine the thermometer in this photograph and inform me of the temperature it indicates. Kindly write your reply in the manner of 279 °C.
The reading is -6 °C
